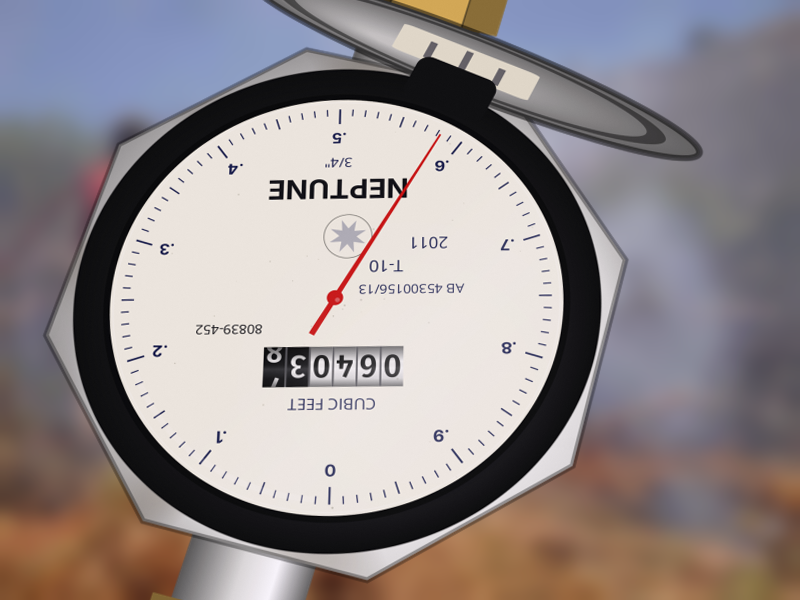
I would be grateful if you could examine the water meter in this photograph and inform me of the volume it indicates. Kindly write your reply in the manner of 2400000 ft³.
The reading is 64037.58 ft³
